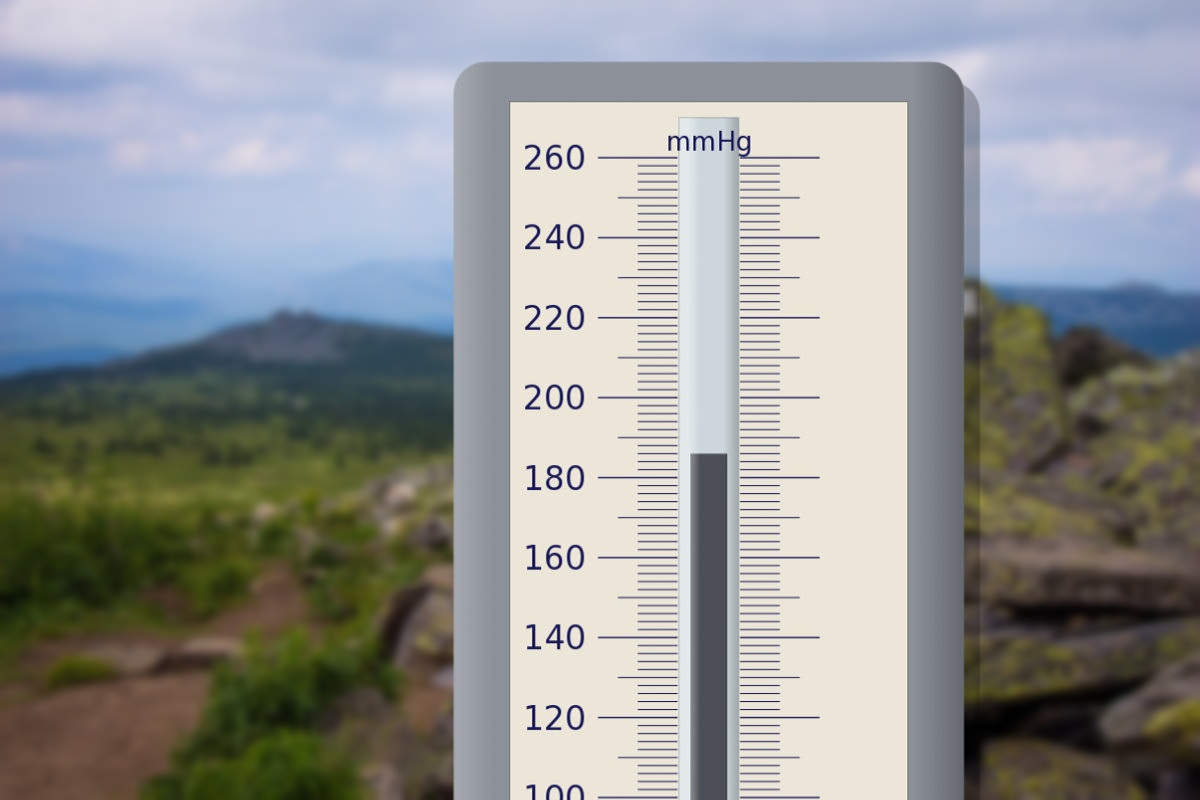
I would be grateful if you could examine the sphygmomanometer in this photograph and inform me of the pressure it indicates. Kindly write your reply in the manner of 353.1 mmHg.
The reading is 186 mmHg
